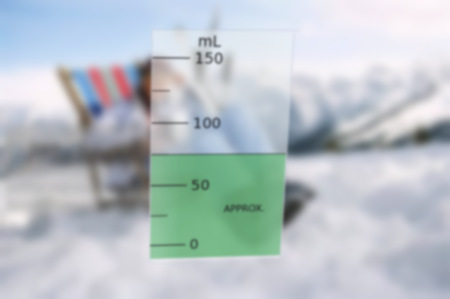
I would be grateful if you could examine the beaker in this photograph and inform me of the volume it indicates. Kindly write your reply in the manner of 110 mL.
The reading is 75 mL
